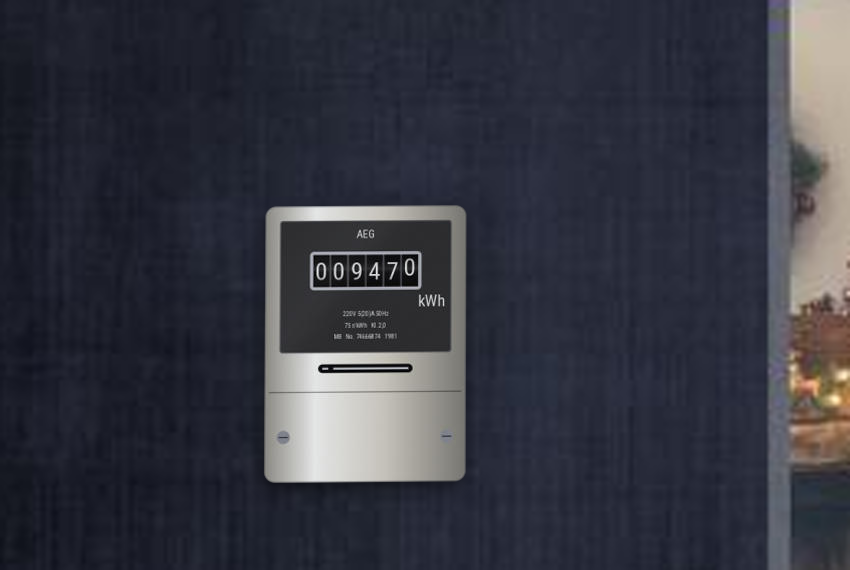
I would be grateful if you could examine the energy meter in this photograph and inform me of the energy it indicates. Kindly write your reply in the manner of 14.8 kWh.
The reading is 9470 kWh
